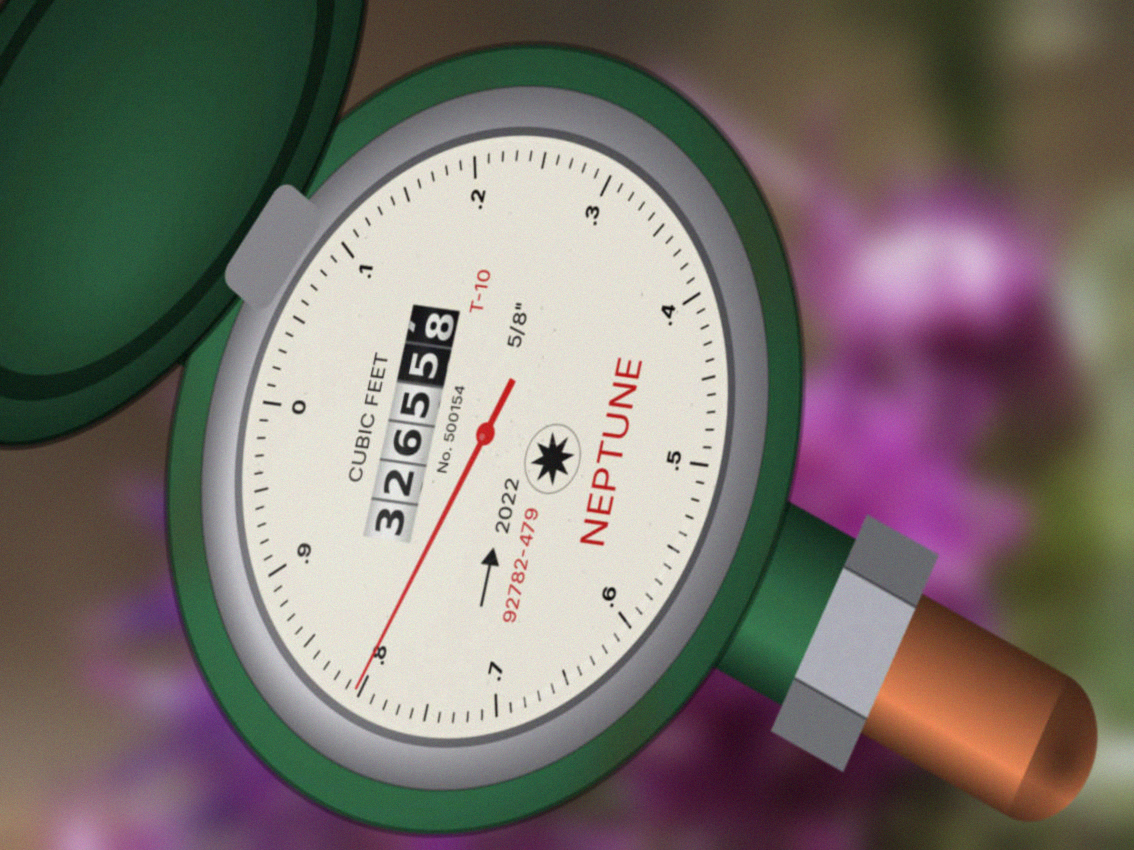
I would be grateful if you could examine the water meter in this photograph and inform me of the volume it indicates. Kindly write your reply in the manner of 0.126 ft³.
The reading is 326557.80 ft³
